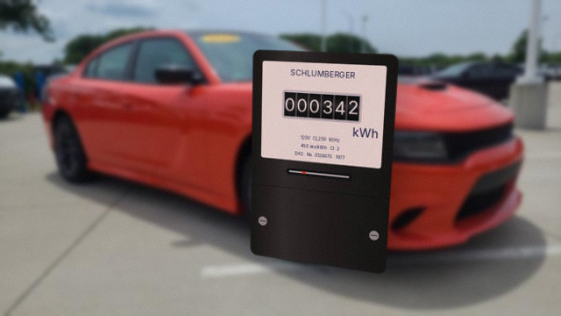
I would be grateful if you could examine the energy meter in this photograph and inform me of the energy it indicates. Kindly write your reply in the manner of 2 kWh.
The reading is 342 kWh
